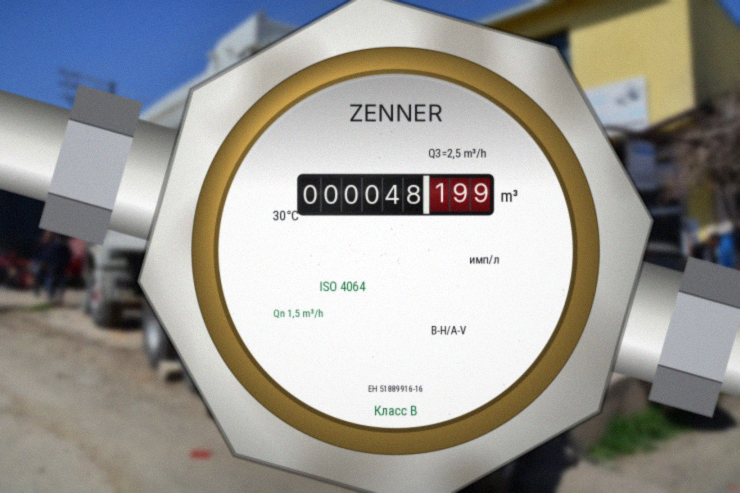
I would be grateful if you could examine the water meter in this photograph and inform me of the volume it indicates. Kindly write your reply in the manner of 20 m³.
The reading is 48.199 m³
